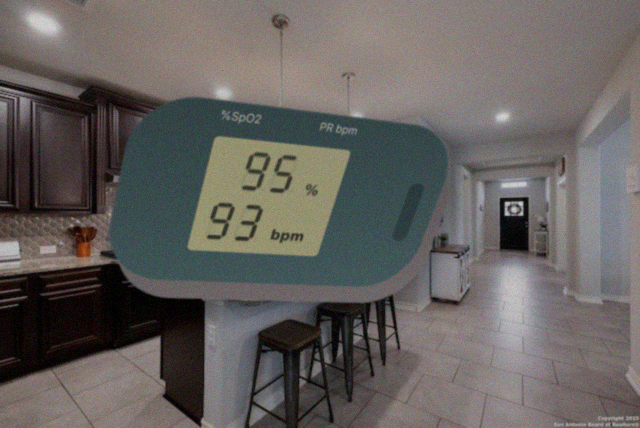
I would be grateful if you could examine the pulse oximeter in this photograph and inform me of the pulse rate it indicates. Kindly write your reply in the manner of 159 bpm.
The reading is 93 bpm
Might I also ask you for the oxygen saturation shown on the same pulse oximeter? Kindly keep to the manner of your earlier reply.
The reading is 95 %
